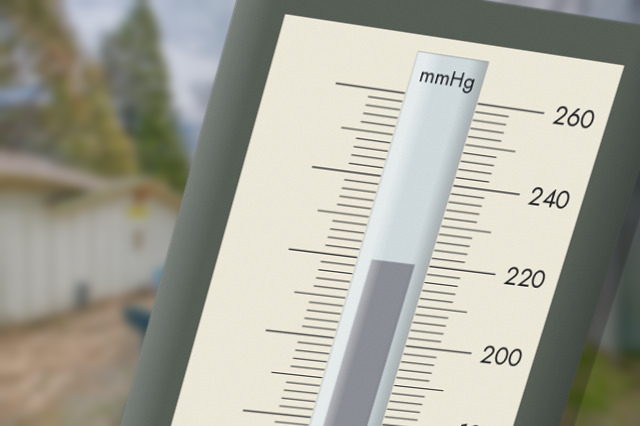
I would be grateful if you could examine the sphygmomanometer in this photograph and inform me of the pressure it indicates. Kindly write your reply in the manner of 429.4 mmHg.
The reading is 220 mmHg
